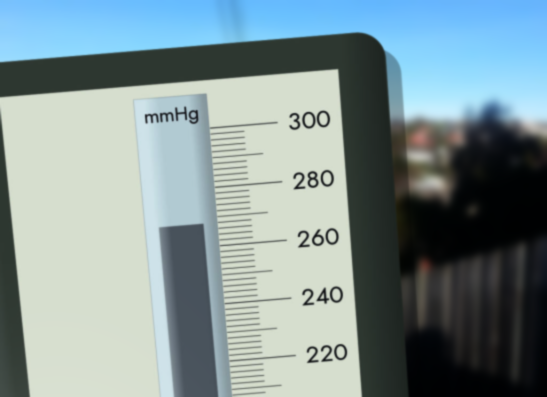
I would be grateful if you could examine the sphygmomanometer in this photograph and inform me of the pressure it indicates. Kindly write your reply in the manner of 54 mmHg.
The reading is 268 mmHg
